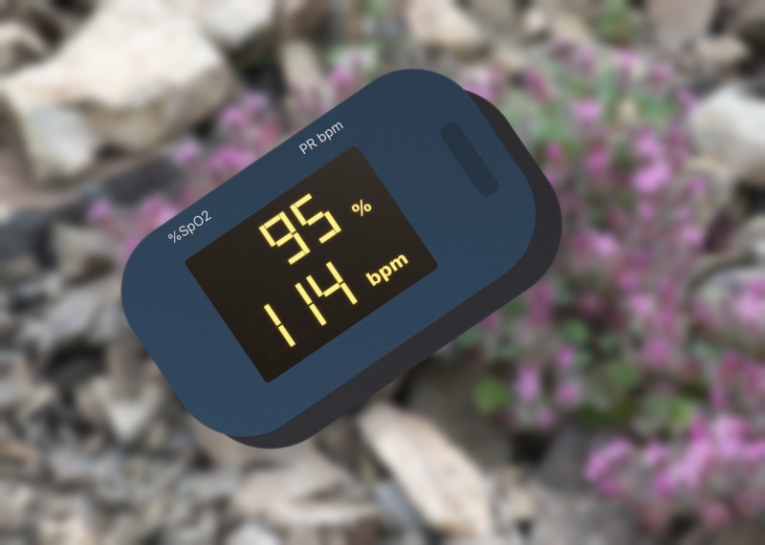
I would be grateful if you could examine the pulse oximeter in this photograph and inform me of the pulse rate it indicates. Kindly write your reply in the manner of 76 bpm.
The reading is 114 bpm
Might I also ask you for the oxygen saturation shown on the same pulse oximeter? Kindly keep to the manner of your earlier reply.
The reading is 95 %
